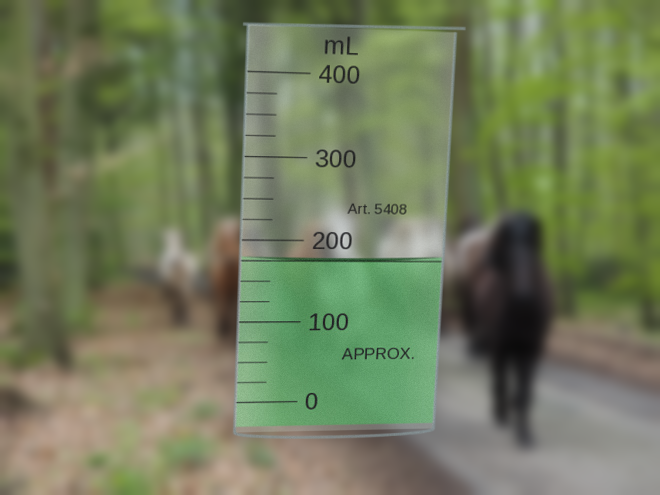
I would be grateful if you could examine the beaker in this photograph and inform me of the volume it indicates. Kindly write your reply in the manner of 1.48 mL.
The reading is 175 mL
